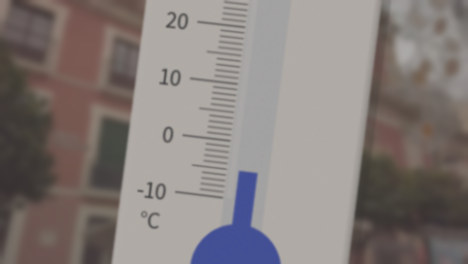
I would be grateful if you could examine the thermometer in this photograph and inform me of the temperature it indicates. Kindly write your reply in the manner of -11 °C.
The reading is -5 °C
